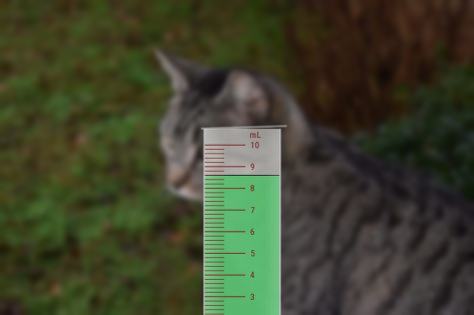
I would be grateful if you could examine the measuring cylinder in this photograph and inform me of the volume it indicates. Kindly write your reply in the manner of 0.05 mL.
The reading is 8.6 mL
